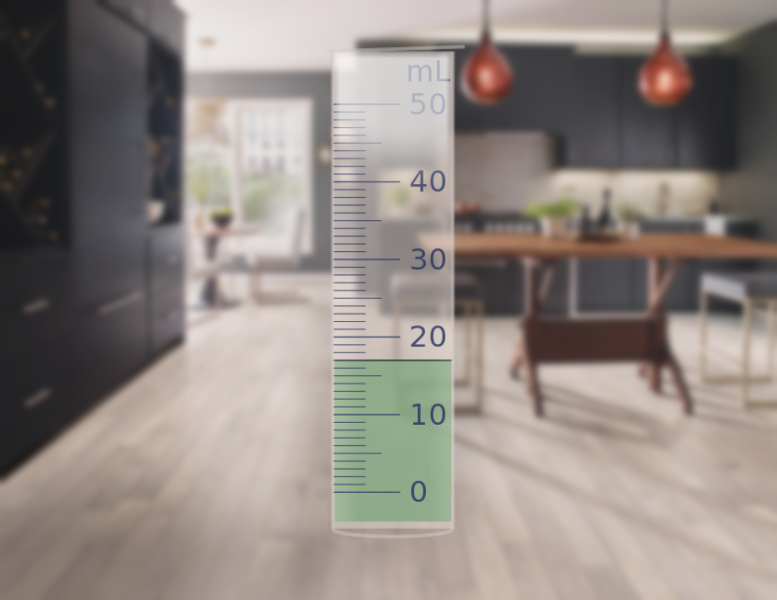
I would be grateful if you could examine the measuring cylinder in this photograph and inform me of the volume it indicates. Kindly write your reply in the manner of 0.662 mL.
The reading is 17 mL
